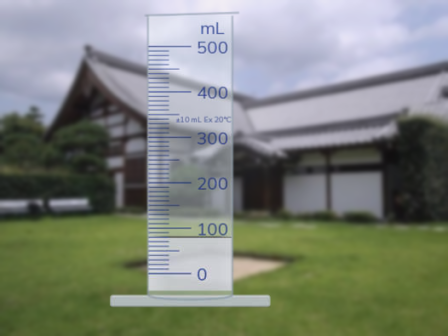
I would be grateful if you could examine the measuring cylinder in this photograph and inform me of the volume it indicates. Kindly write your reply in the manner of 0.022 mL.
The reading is 80 mL
